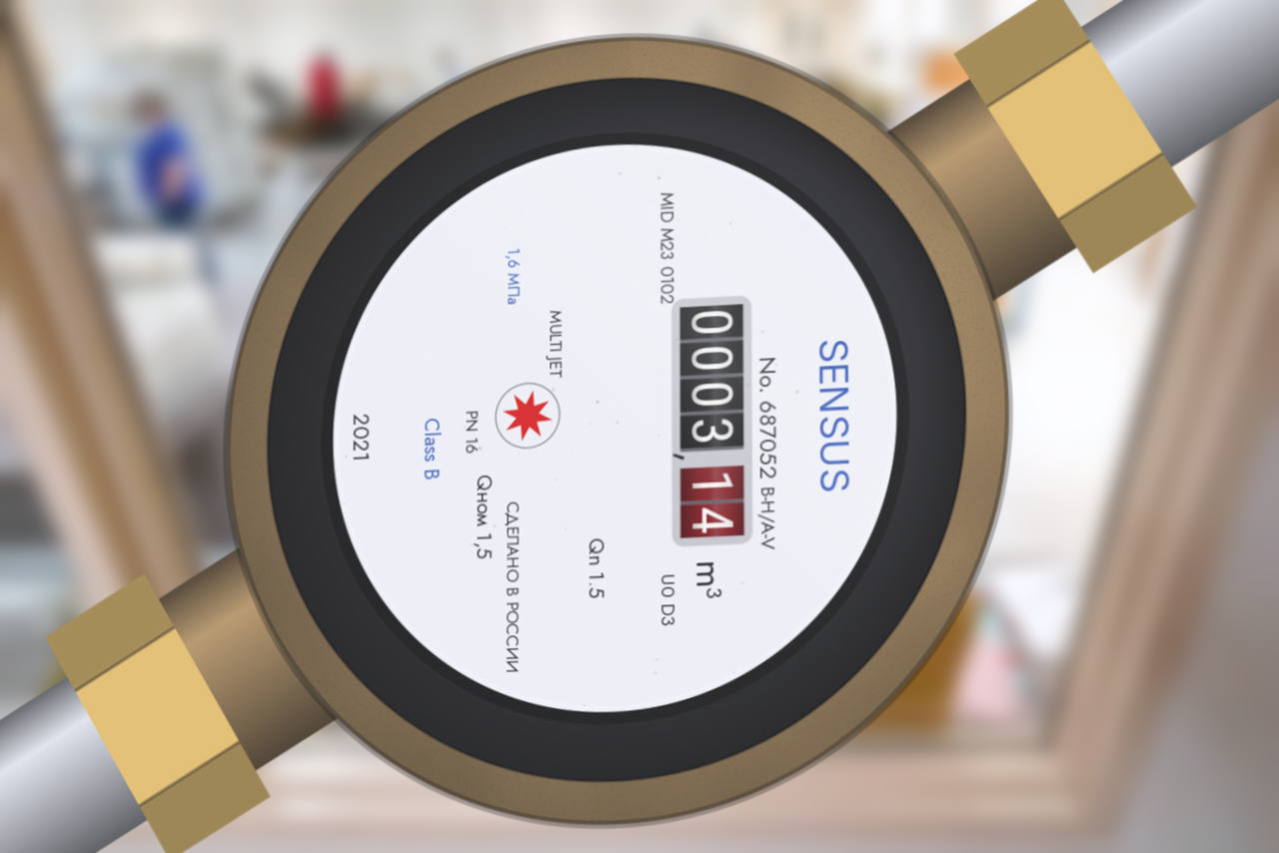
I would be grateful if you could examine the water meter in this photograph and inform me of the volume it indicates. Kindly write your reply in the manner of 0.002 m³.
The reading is 3.14 m³
